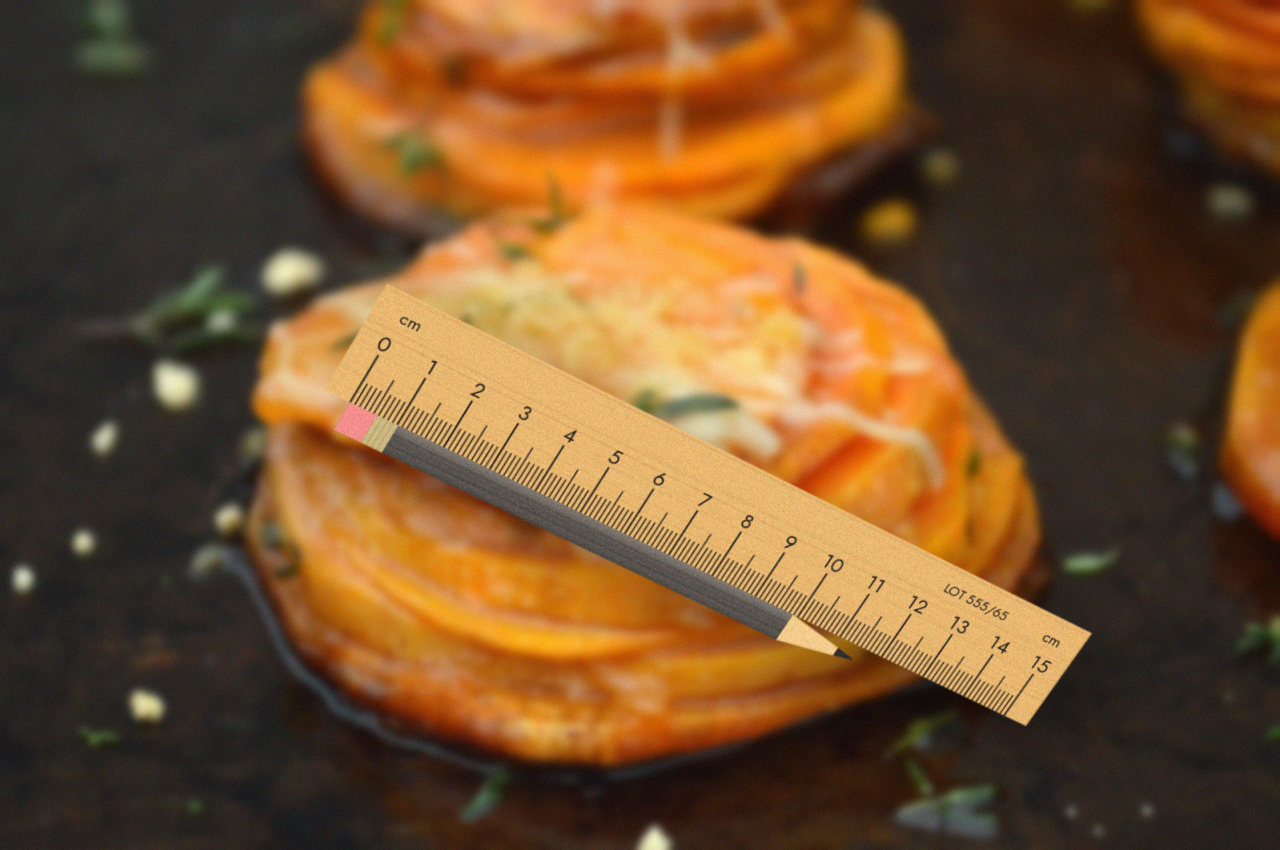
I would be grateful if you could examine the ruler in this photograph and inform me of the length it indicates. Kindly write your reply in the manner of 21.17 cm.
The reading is 11.5 cm
